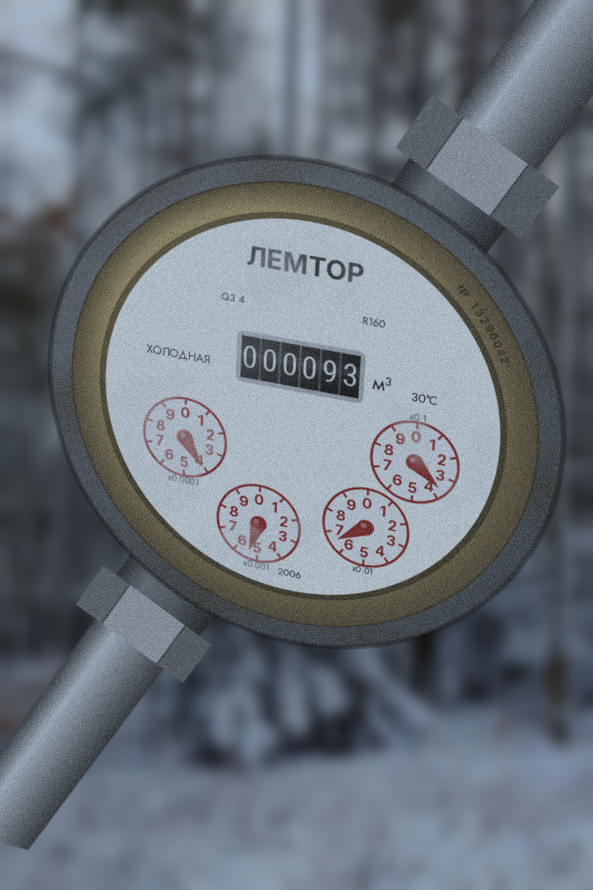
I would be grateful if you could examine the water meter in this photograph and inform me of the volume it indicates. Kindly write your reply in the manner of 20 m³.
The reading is 93.3654 m³
